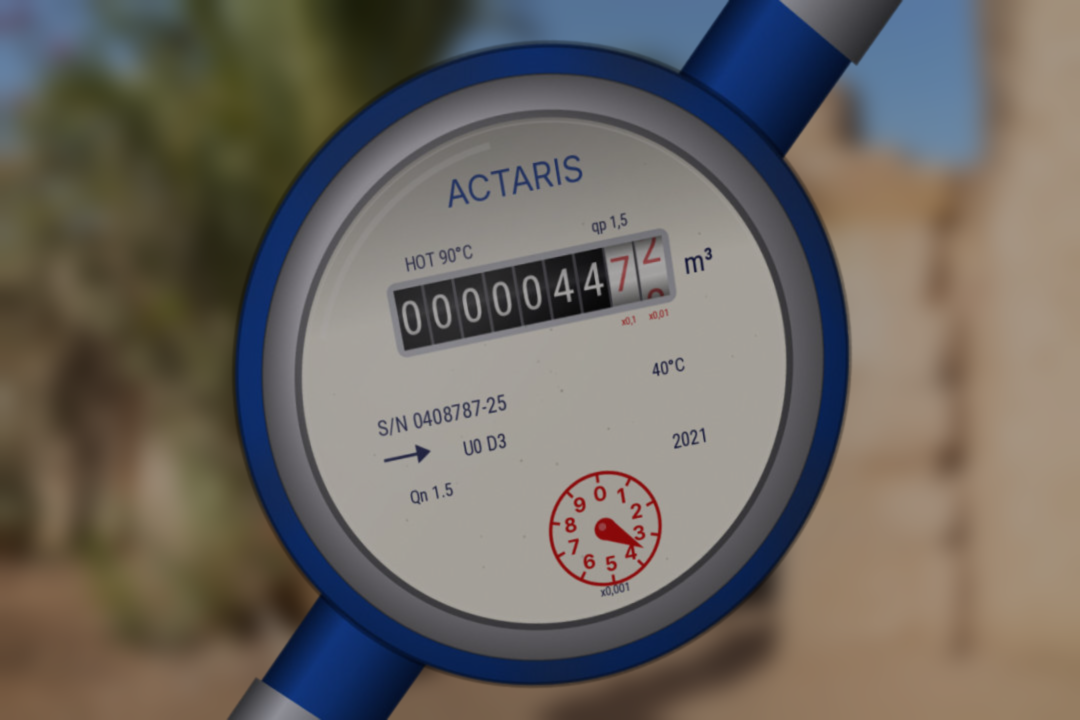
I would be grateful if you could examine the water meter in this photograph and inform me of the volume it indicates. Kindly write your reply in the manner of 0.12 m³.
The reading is 44.723 m³
